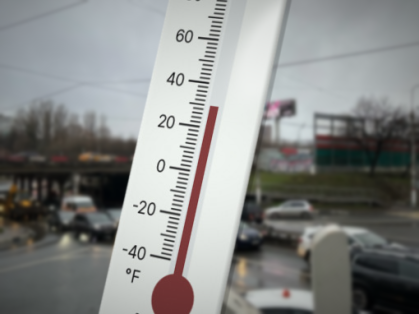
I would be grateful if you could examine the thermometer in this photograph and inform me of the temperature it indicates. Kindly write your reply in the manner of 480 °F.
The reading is 30 °F
